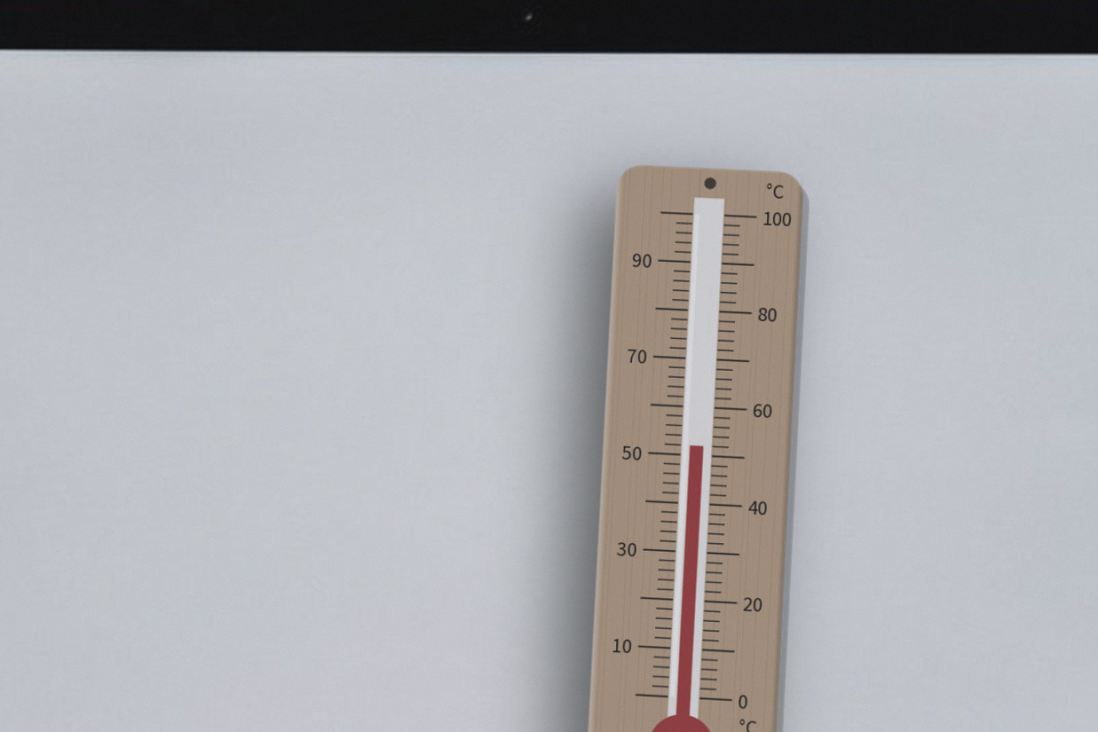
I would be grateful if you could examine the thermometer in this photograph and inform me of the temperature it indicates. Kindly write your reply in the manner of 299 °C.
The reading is 52 °C
